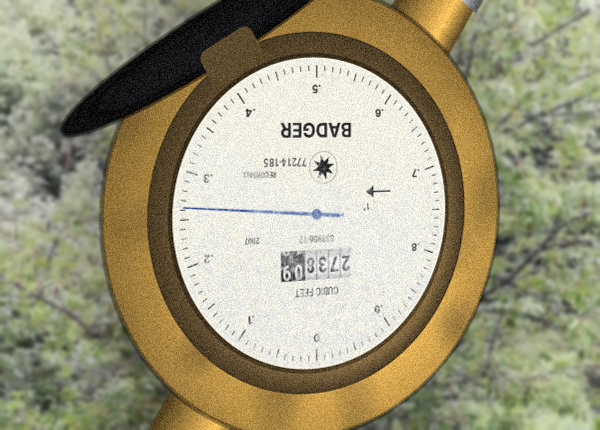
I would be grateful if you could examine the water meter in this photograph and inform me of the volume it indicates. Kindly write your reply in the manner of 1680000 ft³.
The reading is 273809.26 ft³
